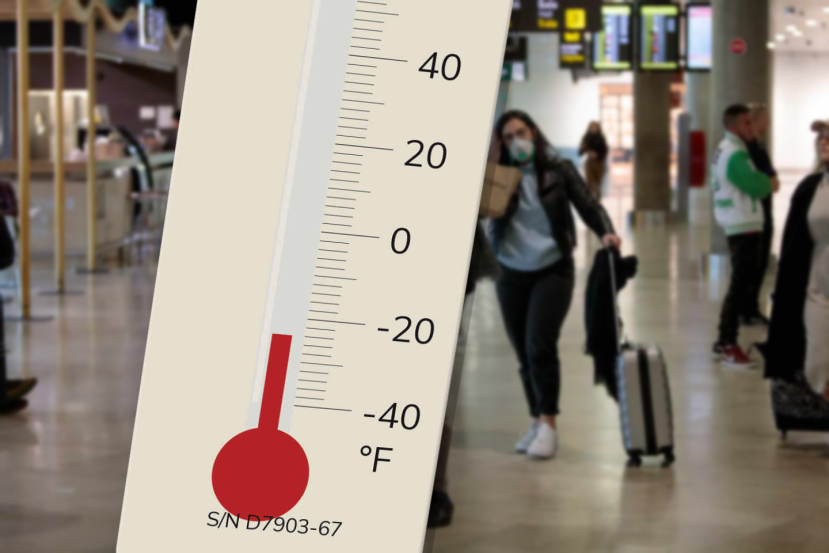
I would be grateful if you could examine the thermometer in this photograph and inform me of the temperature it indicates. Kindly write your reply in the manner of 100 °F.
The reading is -24 °F
